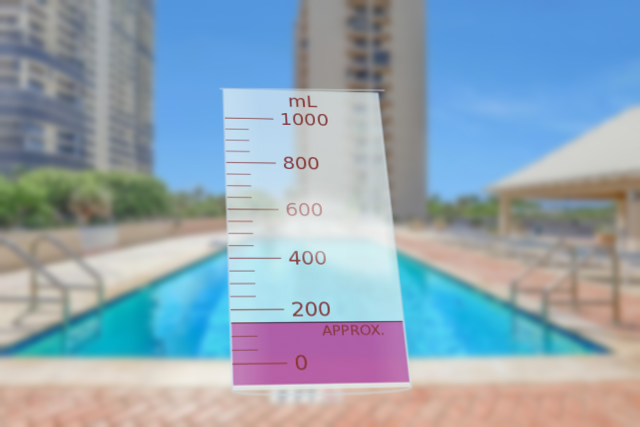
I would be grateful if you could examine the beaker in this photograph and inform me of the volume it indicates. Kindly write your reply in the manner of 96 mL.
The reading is 150 mL
